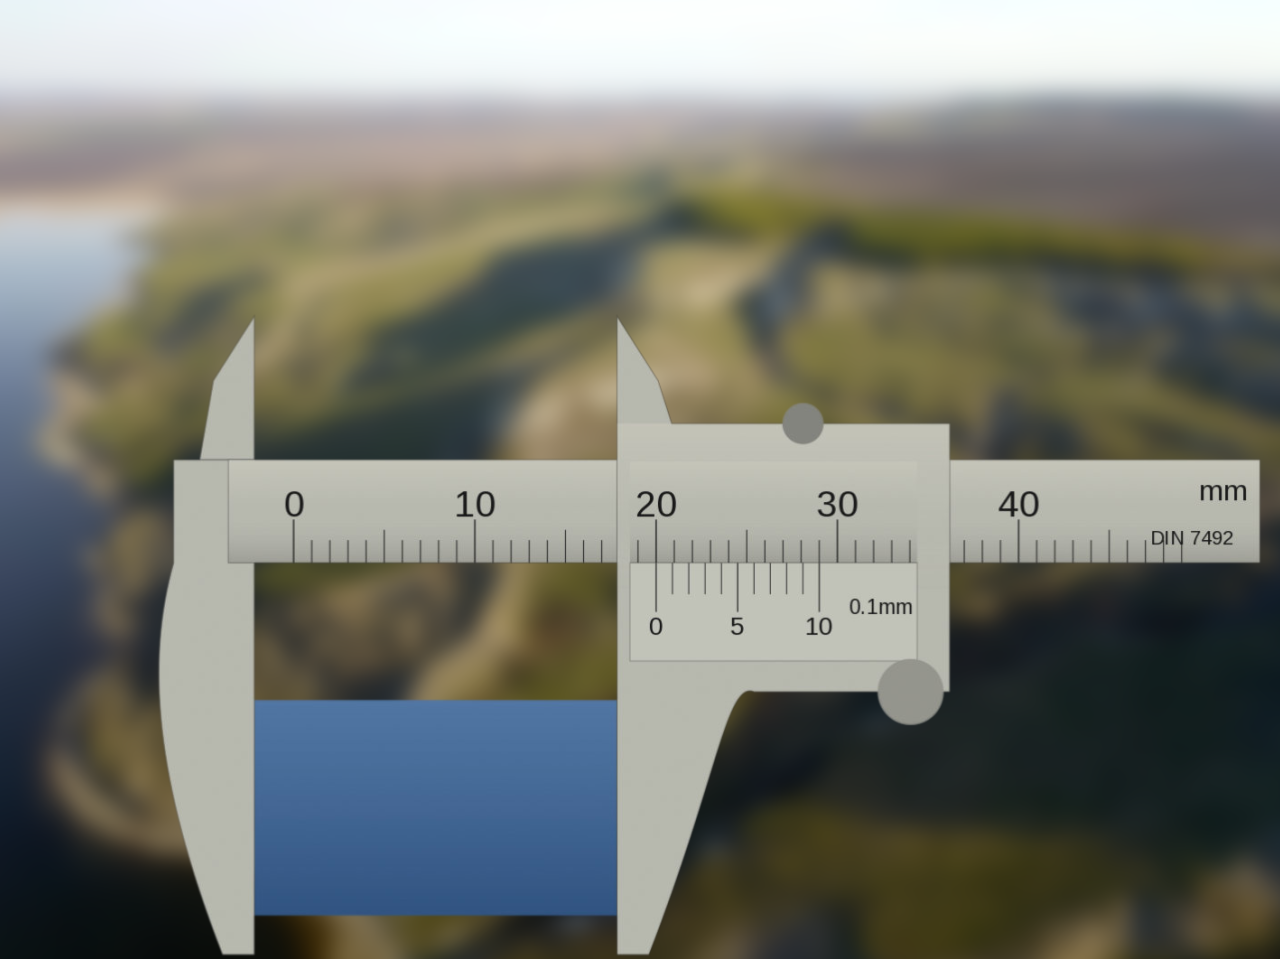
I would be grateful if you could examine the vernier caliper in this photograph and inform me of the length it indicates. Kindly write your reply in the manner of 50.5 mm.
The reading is 20.0 mm
